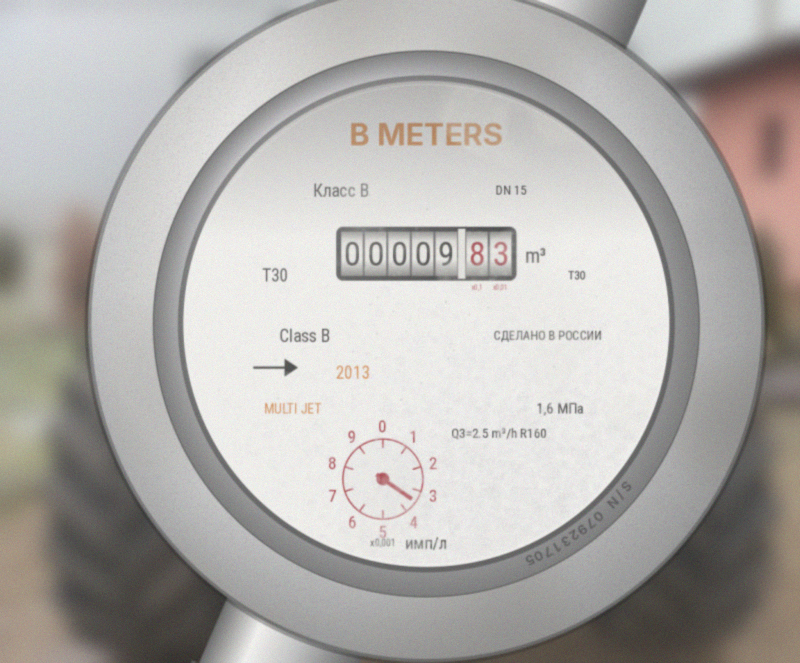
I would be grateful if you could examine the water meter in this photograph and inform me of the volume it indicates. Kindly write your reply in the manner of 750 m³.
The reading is 9.833 m³
